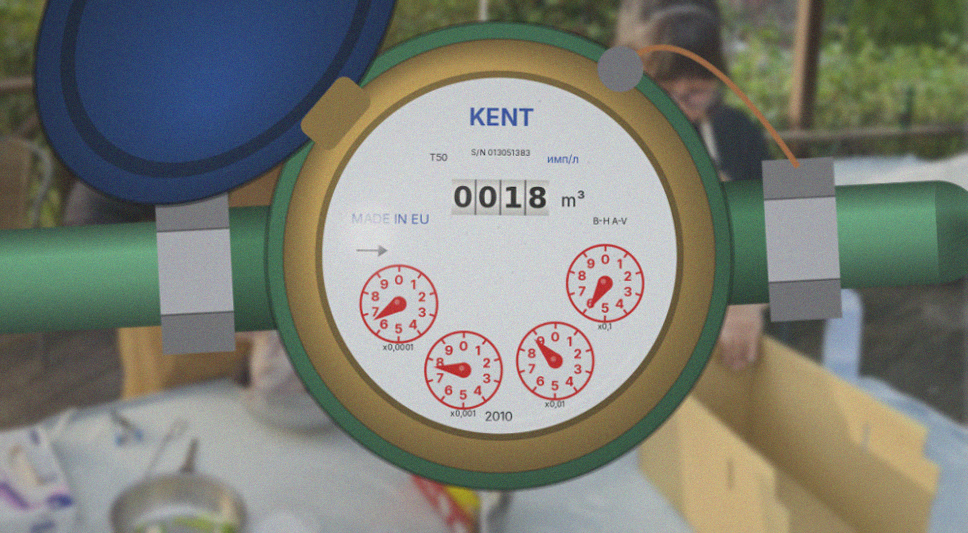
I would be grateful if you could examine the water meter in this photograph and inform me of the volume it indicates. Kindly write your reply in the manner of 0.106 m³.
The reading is 18.5876 m³
